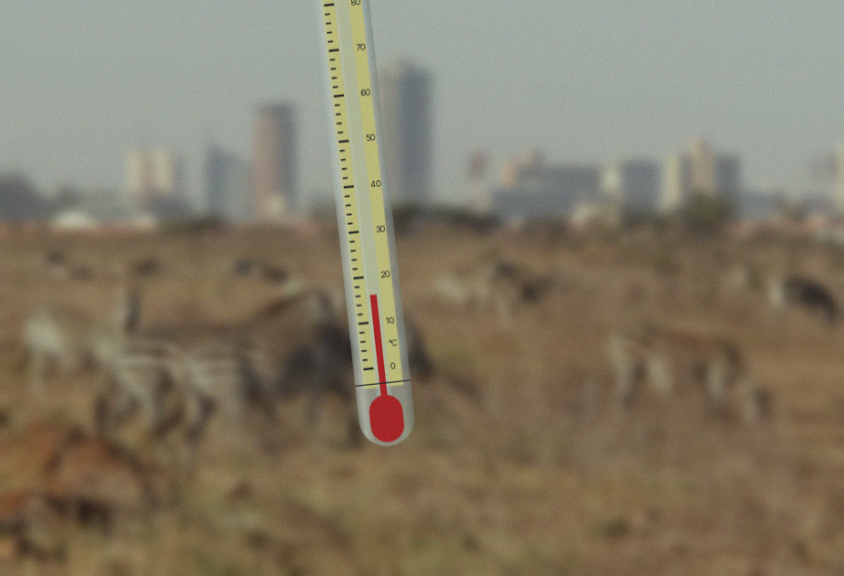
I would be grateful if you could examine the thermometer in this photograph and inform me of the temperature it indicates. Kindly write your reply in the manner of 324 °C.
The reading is 16 °C
